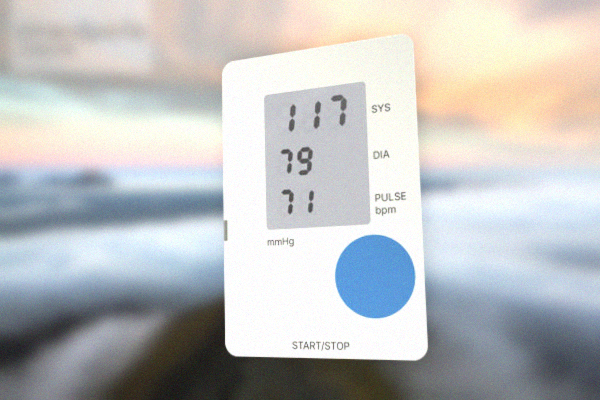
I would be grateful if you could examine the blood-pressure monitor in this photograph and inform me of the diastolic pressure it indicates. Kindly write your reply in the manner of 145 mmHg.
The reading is 79 mmHg
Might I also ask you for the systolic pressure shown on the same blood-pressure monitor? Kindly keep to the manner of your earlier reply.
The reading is 117 mmHg
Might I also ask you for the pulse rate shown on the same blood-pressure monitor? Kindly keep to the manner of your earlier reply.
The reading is 71 bpm
